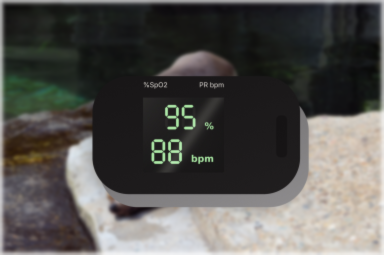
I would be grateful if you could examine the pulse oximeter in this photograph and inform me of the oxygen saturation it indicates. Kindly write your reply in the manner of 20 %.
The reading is 95 %
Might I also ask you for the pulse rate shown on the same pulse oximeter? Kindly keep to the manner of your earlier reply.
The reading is 88 bpm
